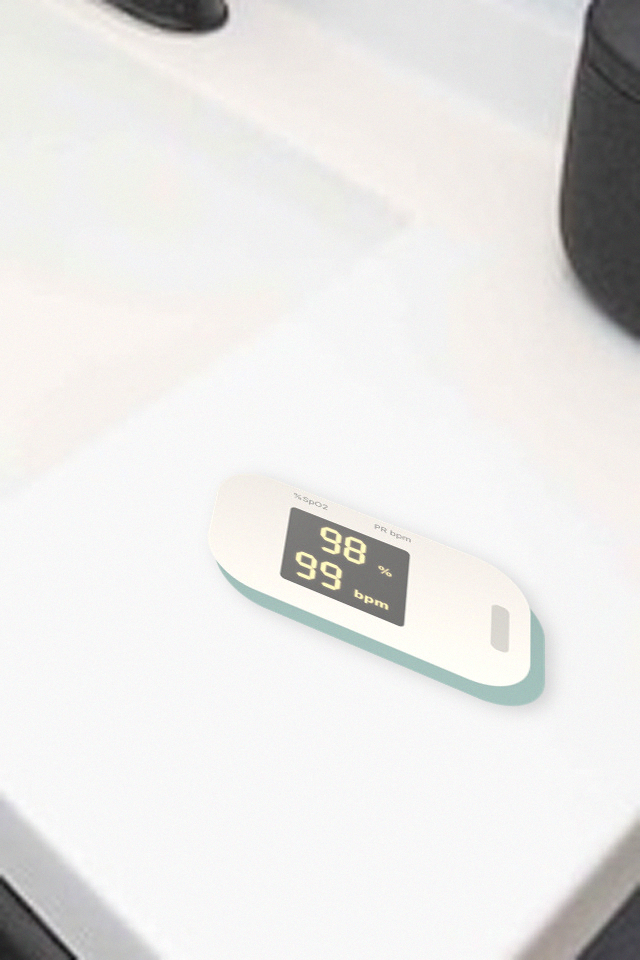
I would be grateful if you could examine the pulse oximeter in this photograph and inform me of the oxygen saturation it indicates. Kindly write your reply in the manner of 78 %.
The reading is 98 %
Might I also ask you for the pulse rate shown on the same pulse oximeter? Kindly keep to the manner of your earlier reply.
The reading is 99 bpm
